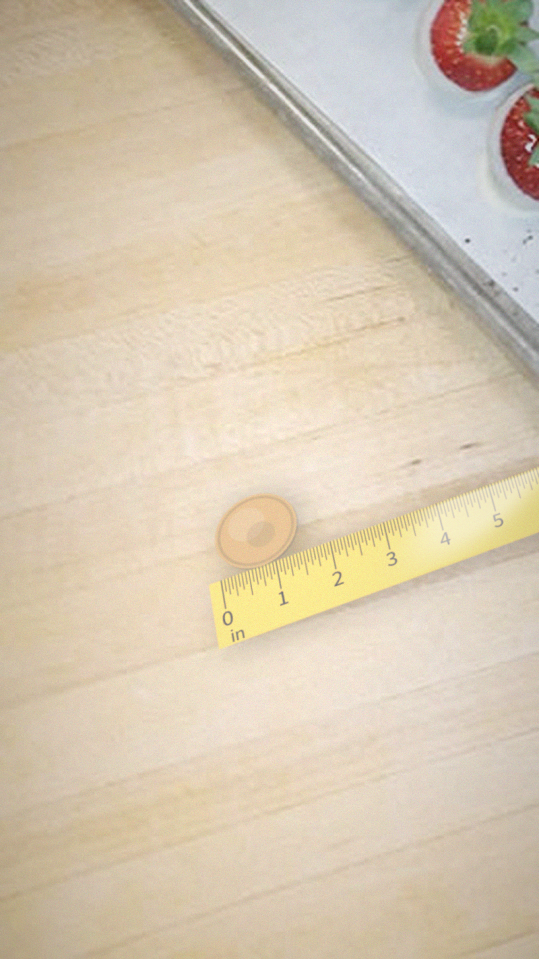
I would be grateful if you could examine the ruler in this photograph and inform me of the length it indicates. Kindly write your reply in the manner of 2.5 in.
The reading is 1.5 in
